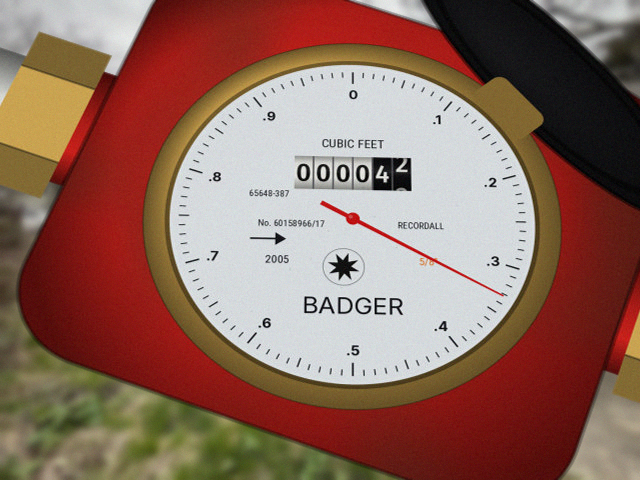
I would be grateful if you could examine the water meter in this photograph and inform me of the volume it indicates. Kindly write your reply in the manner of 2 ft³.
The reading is 42.33 ft³
